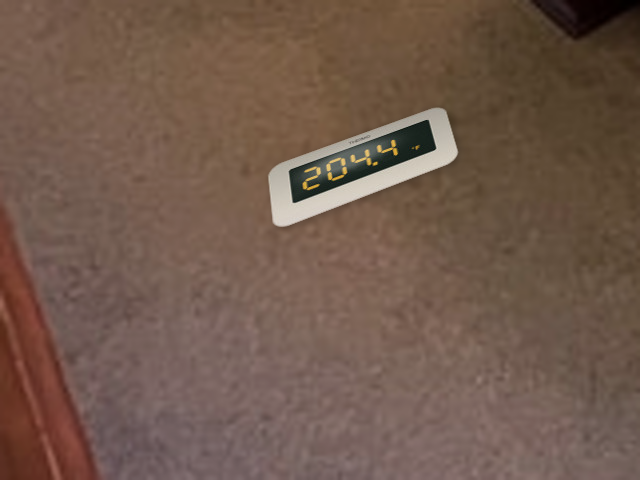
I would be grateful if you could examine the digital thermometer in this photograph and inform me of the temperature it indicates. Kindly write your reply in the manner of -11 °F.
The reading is 204.4 °F
